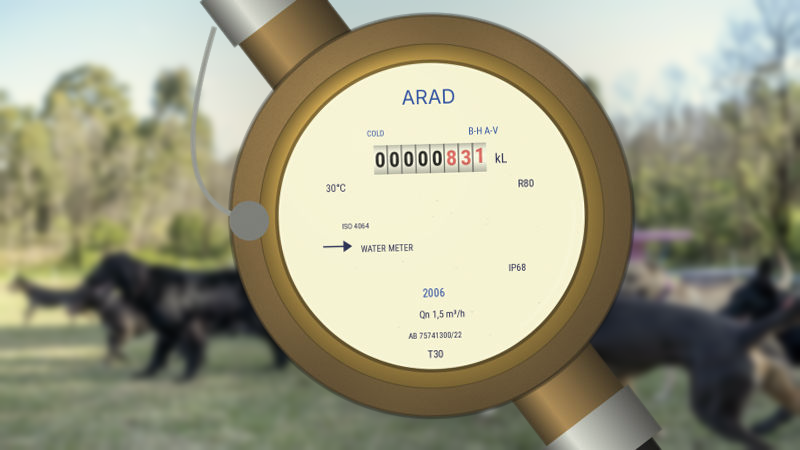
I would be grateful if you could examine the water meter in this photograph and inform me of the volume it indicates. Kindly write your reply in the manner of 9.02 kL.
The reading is 0.831 kL
